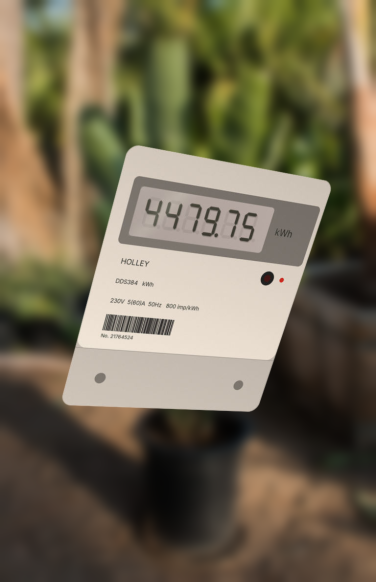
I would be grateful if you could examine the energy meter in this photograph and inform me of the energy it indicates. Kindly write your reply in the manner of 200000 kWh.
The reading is 4479.75 kWh
